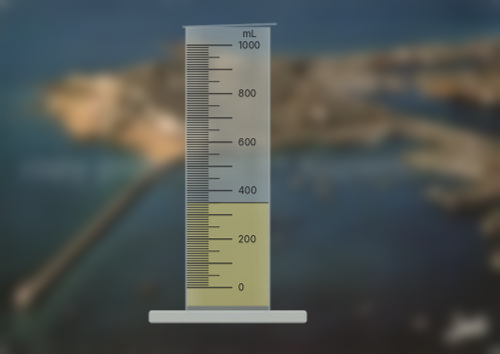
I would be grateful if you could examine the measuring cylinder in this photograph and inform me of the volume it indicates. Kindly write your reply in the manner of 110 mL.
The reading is 350 mL
